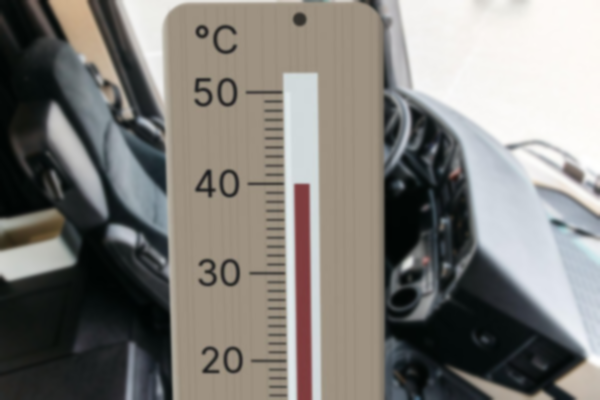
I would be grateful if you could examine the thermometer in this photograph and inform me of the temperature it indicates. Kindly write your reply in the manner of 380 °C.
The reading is 40 °C
